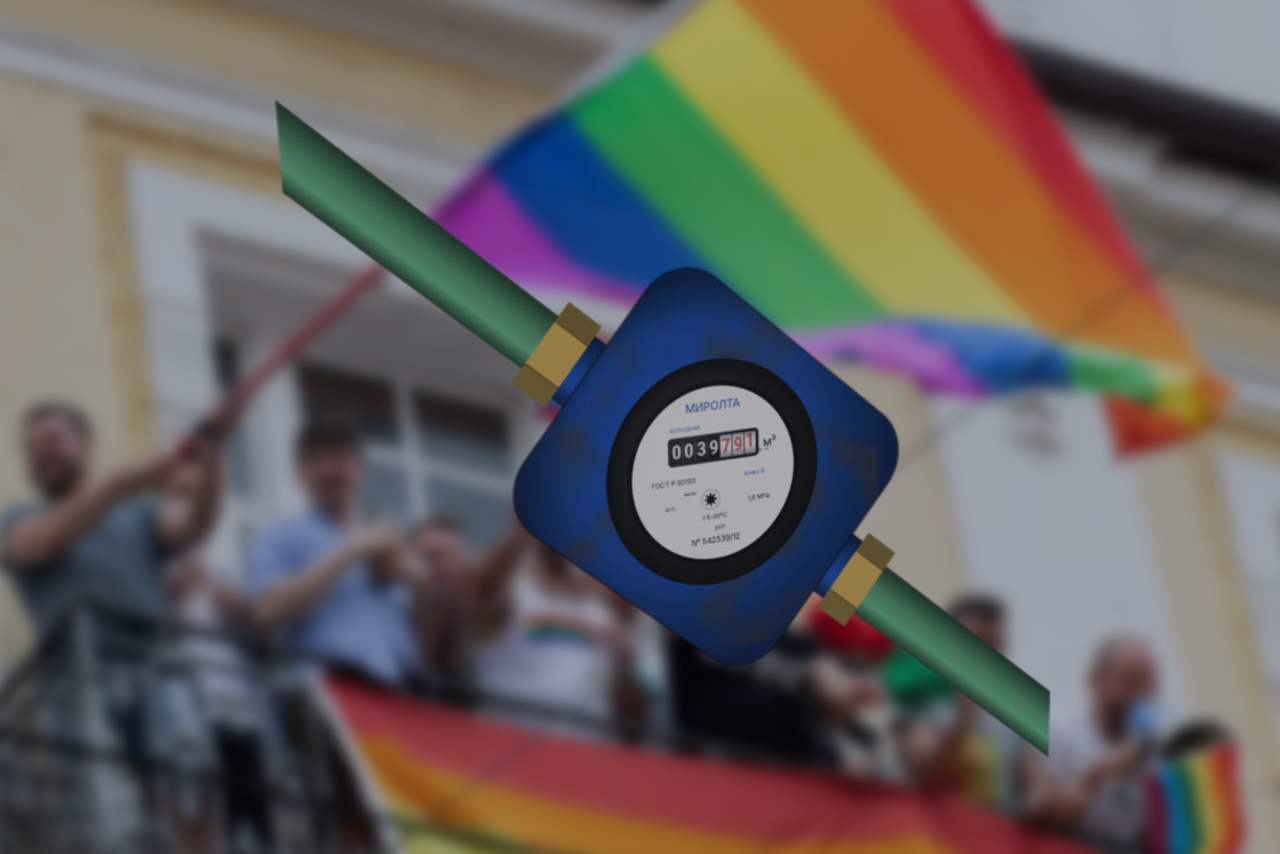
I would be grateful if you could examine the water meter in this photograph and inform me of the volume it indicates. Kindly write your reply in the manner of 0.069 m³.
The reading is 39.791 m³
